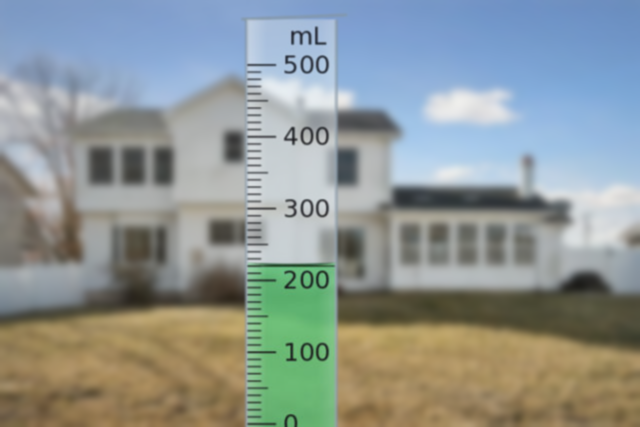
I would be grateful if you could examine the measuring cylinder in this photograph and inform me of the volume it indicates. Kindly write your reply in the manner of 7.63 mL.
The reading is 220 mL
